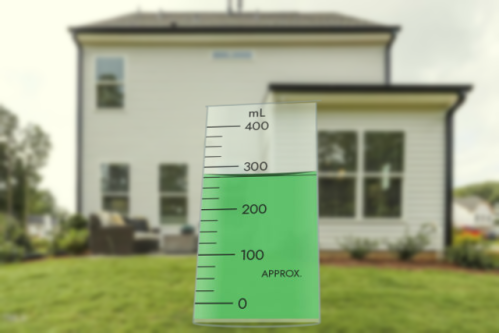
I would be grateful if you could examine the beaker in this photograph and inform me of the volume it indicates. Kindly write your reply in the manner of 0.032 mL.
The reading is 275 mL
